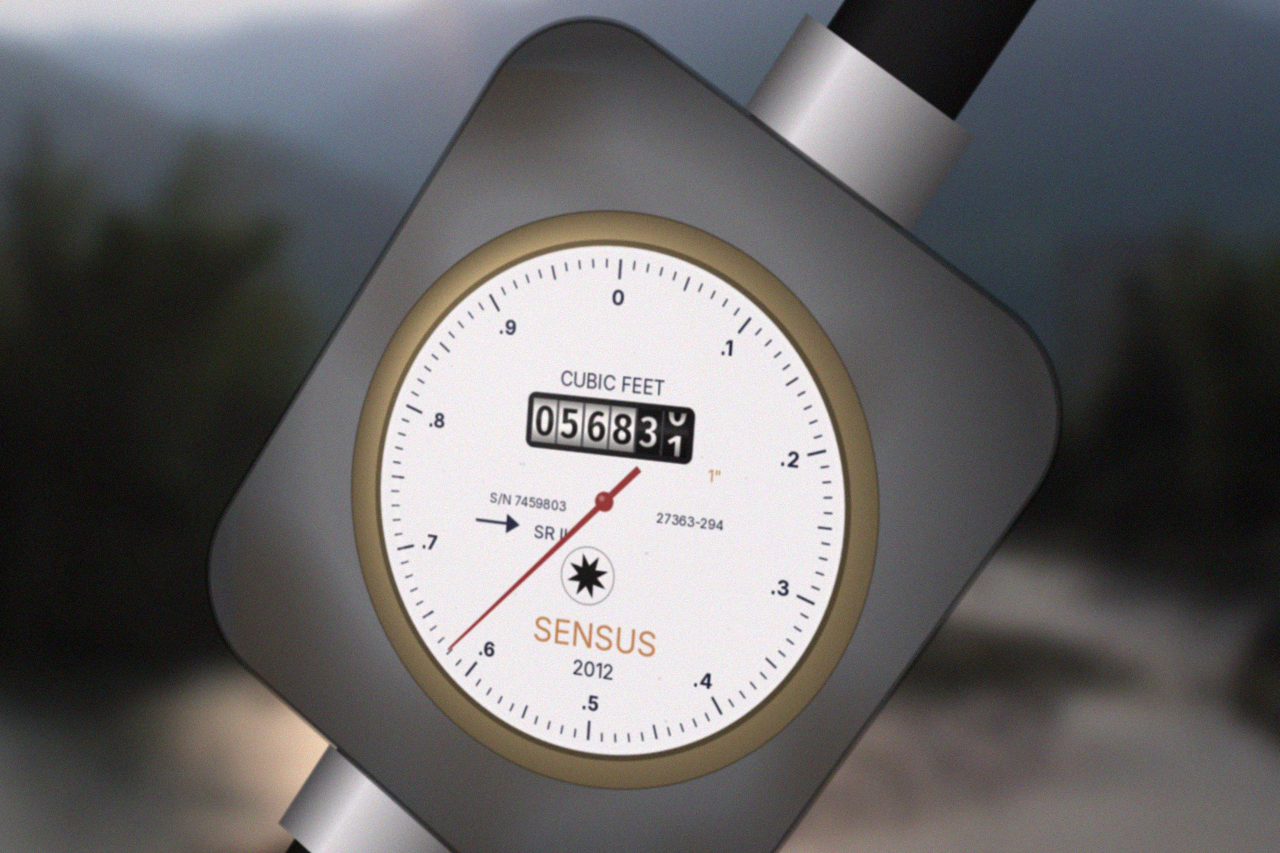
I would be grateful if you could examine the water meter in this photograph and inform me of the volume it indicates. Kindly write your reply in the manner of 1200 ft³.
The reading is 56830.62 ft³
